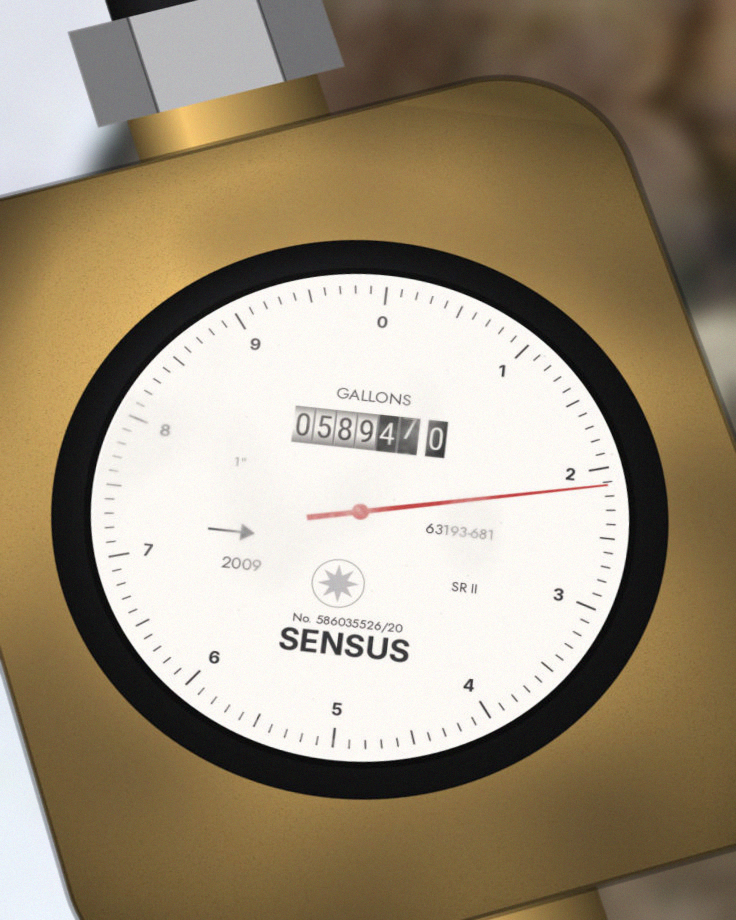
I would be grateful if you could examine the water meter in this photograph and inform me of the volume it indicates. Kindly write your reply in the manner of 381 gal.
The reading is 589472.1 gal
